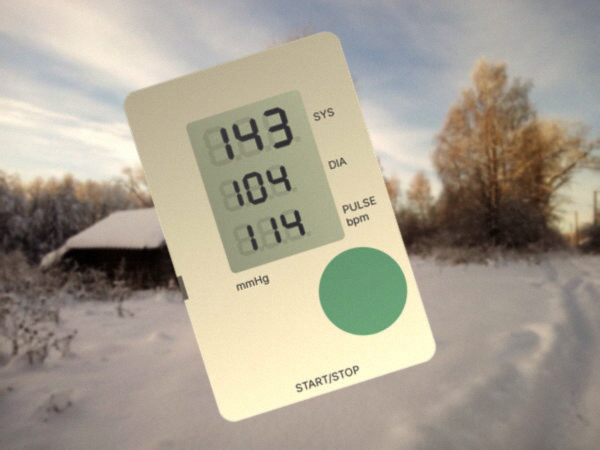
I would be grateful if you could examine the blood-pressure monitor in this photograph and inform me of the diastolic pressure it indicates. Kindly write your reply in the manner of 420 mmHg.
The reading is 104 mmHg
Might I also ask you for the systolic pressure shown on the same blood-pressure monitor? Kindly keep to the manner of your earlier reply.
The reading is 143 mmHg
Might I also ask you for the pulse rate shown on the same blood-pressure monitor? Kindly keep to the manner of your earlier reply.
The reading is 114 bpm
